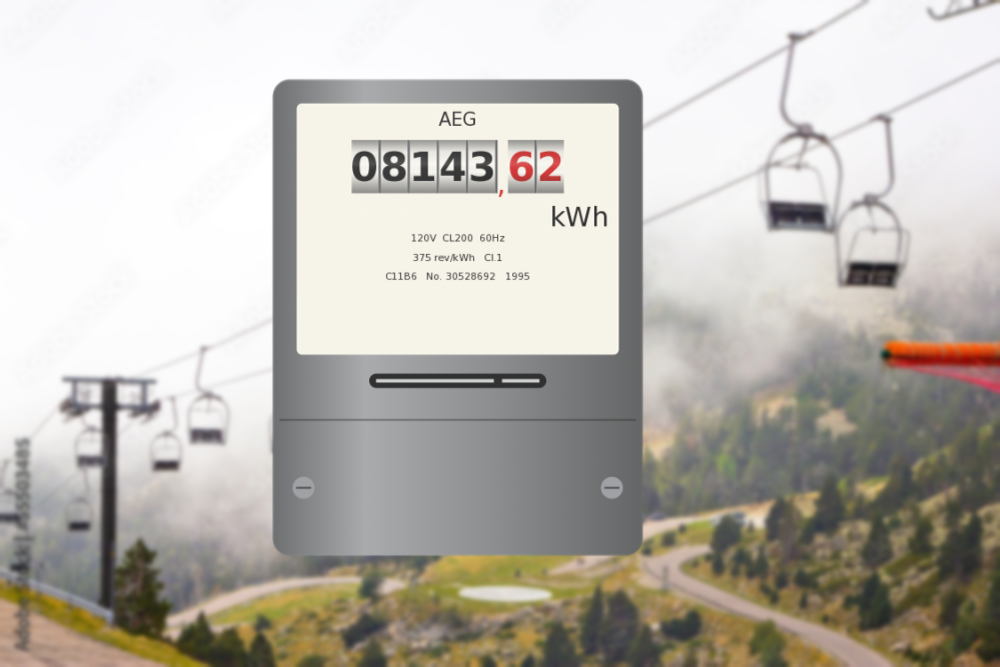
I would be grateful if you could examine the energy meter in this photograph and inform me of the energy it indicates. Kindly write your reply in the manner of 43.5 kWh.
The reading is 8143.62 kWh
